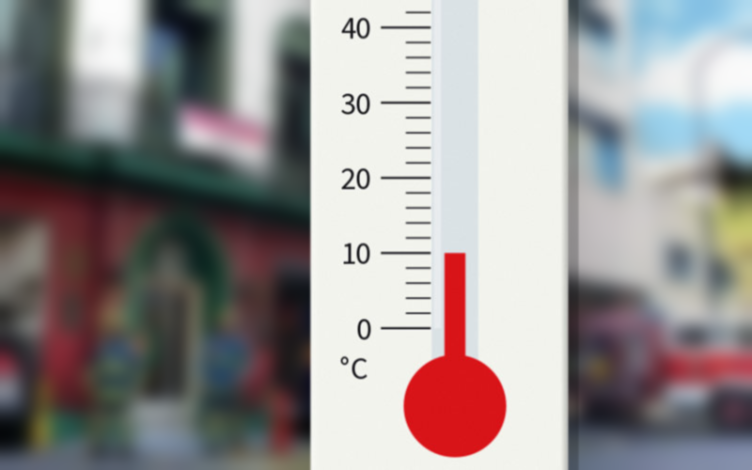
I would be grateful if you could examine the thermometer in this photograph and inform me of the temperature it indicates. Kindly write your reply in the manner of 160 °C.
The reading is 10 °C
